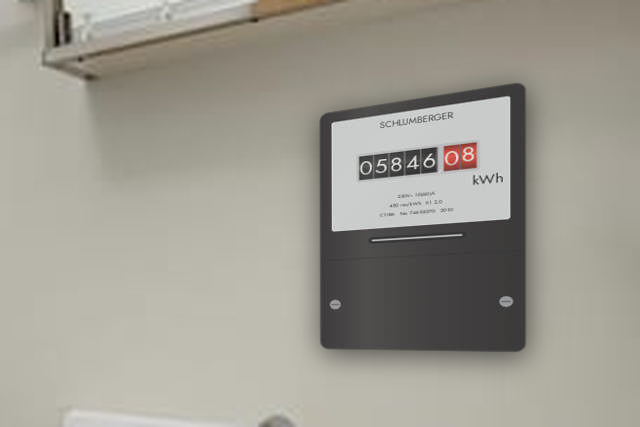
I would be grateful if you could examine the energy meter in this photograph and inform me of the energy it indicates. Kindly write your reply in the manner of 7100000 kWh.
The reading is 5846.08 kWh
